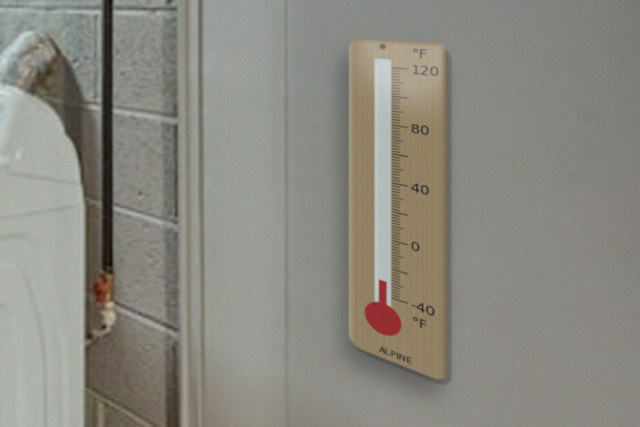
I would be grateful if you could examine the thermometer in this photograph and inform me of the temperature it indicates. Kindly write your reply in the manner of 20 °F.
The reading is -30 °F
